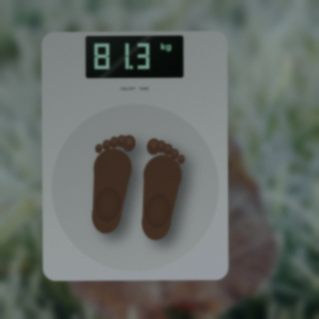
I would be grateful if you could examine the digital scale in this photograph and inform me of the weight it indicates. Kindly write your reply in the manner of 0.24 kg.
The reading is 81.3 kg
